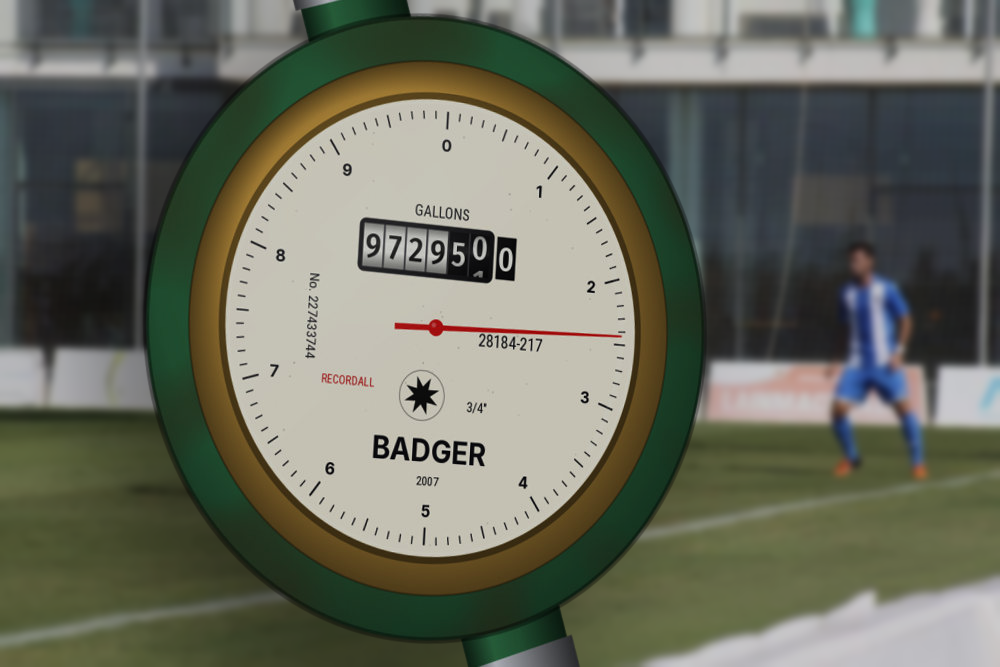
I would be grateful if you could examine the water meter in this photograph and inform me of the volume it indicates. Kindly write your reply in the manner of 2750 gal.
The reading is 9729502.4 gal
